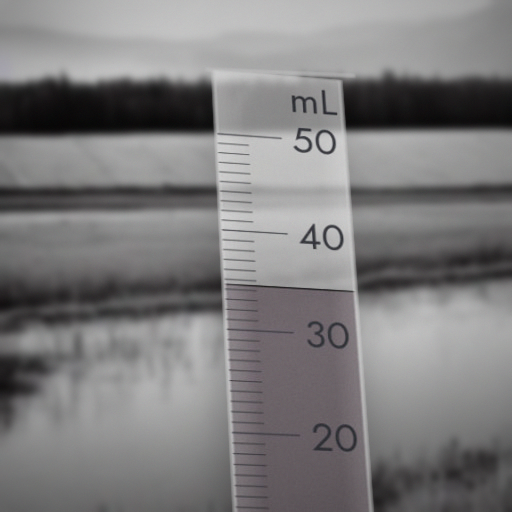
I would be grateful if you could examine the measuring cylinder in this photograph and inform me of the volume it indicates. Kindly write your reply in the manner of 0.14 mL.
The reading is 34.5 mL
